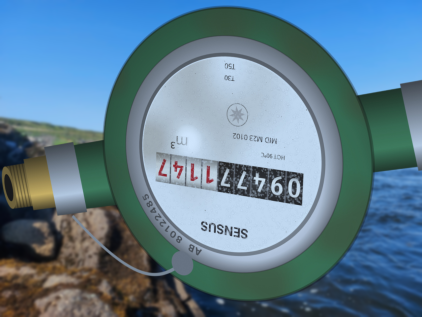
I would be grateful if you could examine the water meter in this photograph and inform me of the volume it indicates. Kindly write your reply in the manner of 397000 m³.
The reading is 9477.1147 m³
